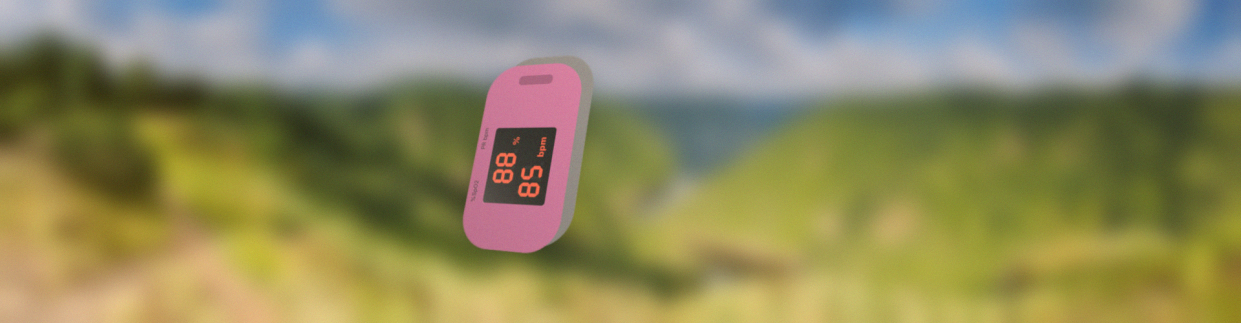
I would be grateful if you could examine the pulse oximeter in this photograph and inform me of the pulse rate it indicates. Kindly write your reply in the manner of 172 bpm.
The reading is 85 bpm
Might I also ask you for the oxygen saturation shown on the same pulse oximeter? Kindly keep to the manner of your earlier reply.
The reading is 88 %
